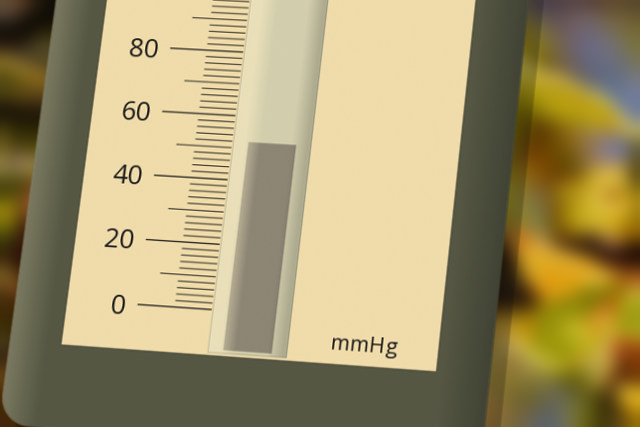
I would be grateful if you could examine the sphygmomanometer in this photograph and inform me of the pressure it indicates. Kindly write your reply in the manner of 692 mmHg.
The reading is 52 mmHg
